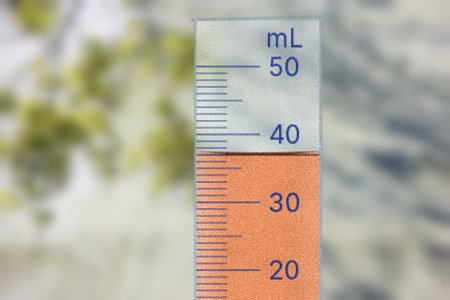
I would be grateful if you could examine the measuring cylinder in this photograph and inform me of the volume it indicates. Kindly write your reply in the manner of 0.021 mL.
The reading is 37 mL
